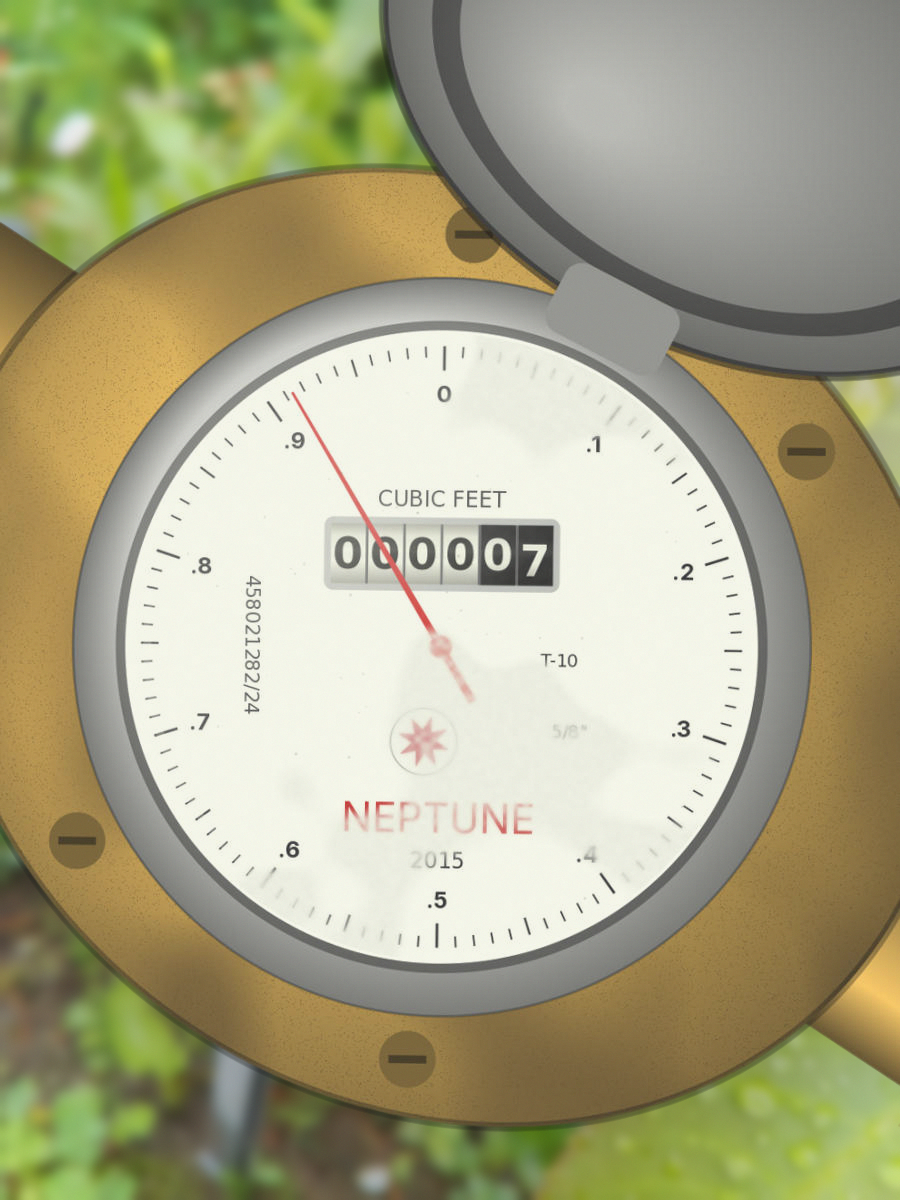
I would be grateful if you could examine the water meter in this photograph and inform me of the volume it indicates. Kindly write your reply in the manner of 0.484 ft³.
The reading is 6.91 ft³
